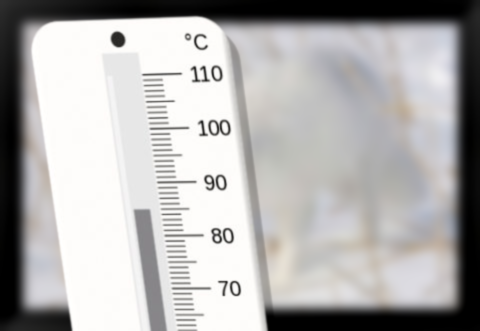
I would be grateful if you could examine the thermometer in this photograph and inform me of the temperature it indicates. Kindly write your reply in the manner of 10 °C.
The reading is 85 °C
